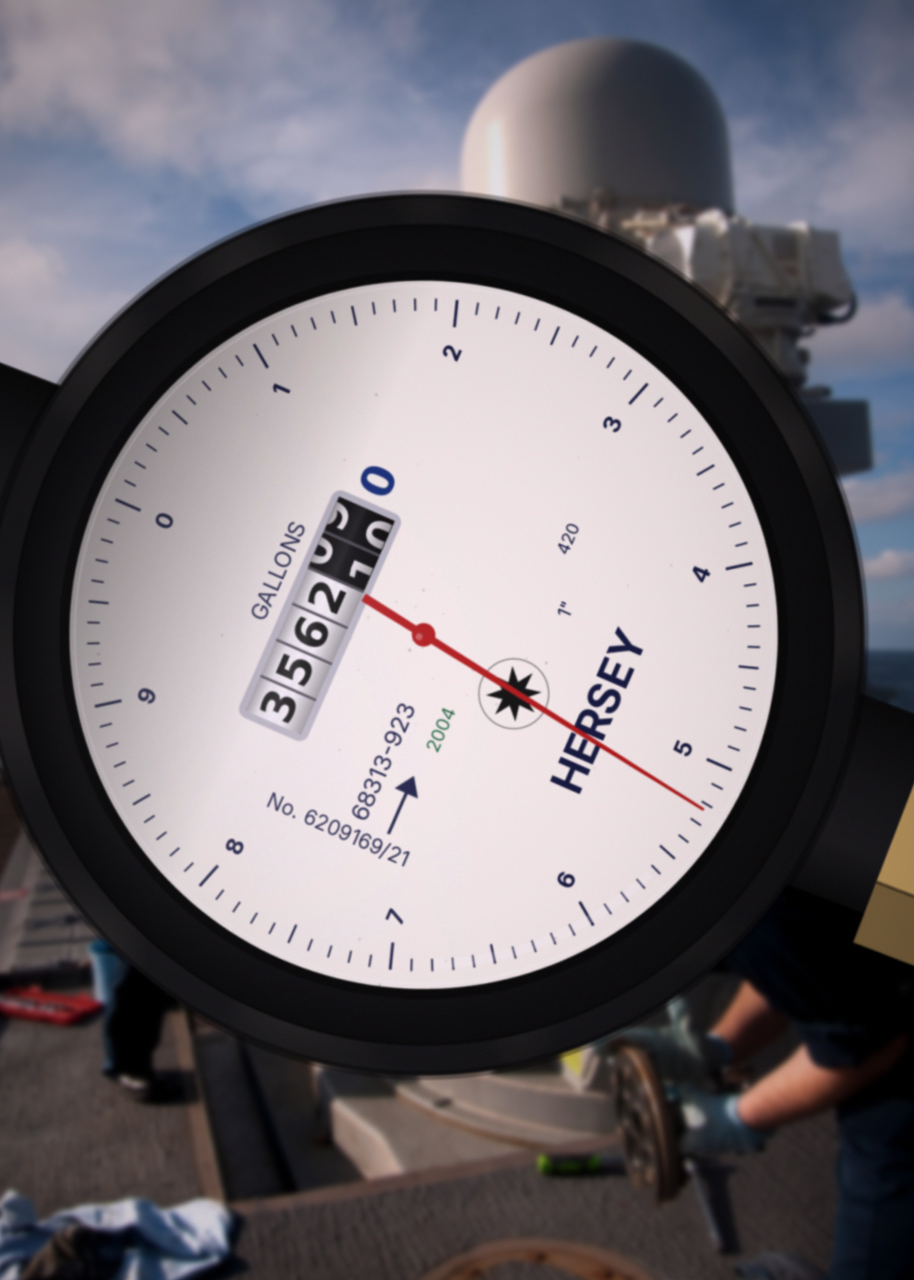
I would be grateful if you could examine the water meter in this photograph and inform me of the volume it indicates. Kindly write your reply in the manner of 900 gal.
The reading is 3562095.2 gal
